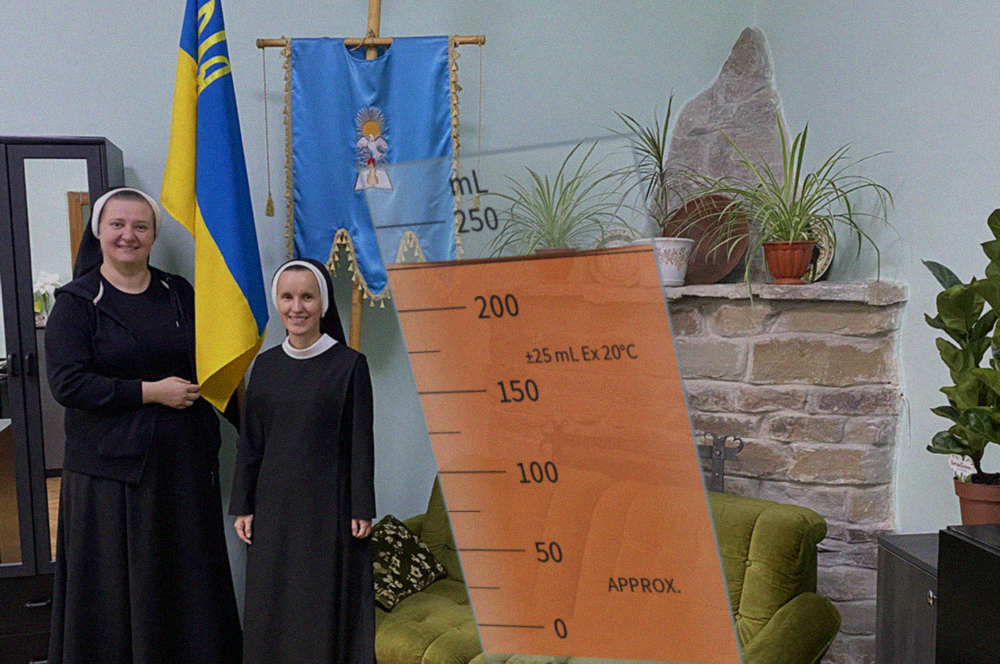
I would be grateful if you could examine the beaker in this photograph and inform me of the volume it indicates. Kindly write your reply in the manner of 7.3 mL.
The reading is 225 mL
